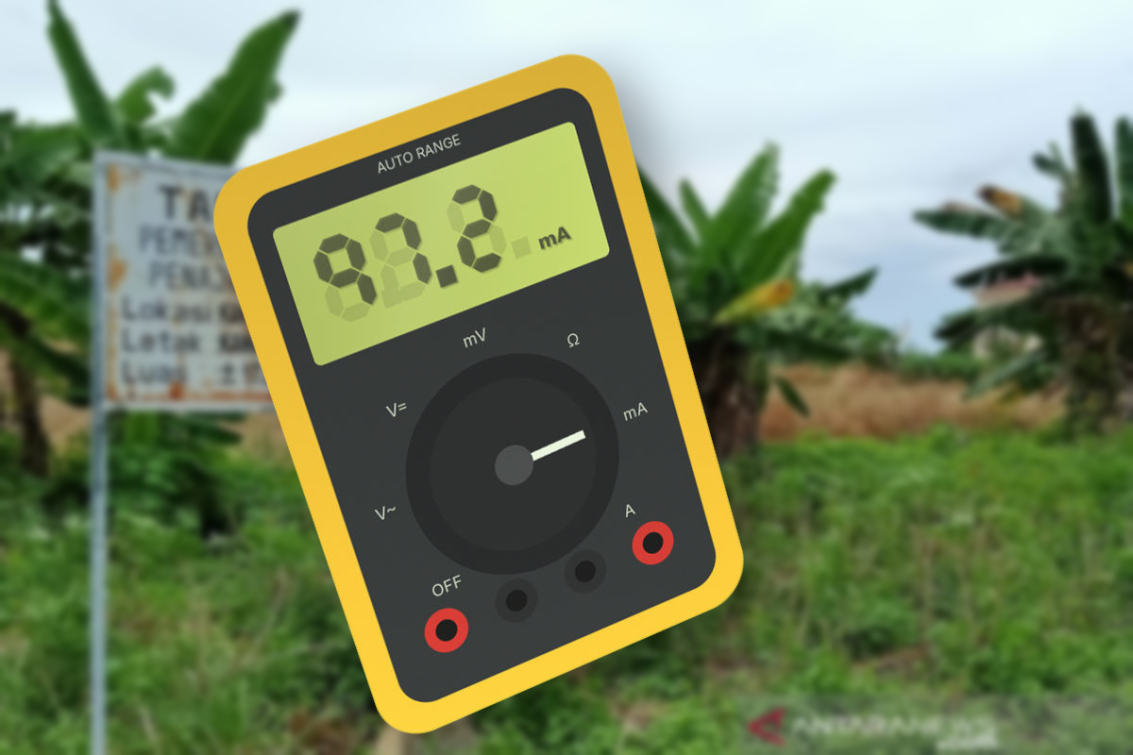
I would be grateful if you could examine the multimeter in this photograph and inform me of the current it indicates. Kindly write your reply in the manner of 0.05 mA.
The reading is 97.2 mA
